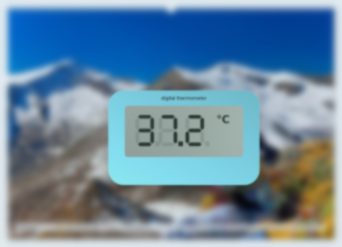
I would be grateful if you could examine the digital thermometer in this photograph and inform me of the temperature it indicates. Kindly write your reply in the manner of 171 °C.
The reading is 37.2 °C
